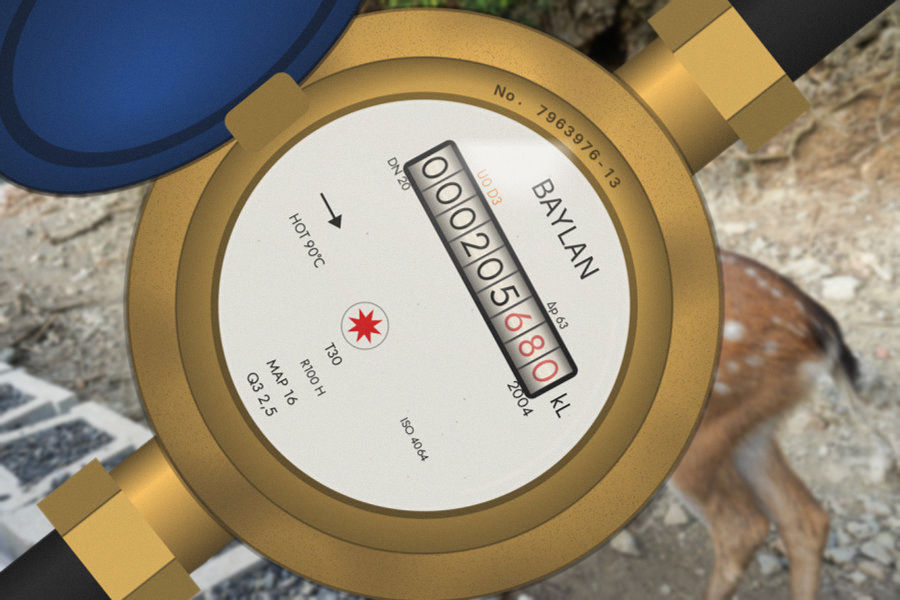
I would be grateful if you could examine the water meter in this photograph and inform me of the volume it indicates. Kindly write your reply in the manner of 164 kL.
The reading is 205.680 kL
